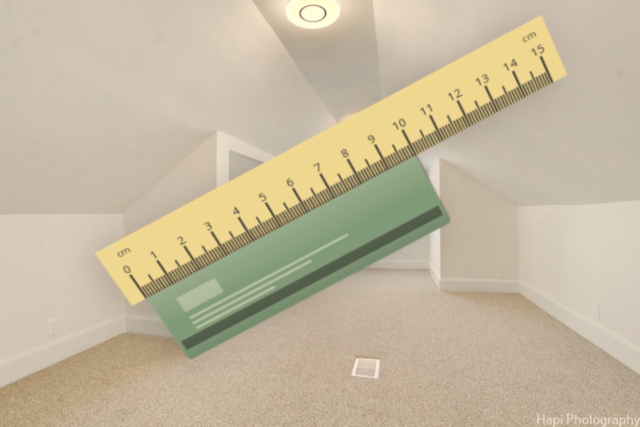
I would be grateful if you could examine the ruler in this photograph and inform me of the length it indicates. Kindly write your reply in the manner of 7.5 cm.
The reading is 10 cm
